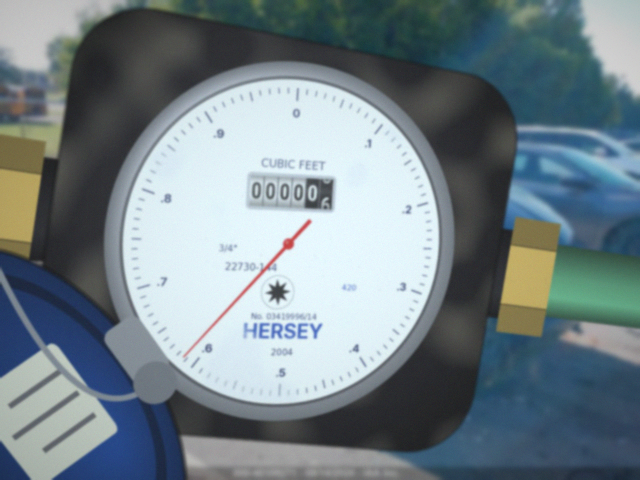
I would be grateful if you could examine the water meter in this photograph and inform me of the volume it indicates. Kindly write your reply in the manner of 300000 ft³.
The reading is 5.61 ft³
